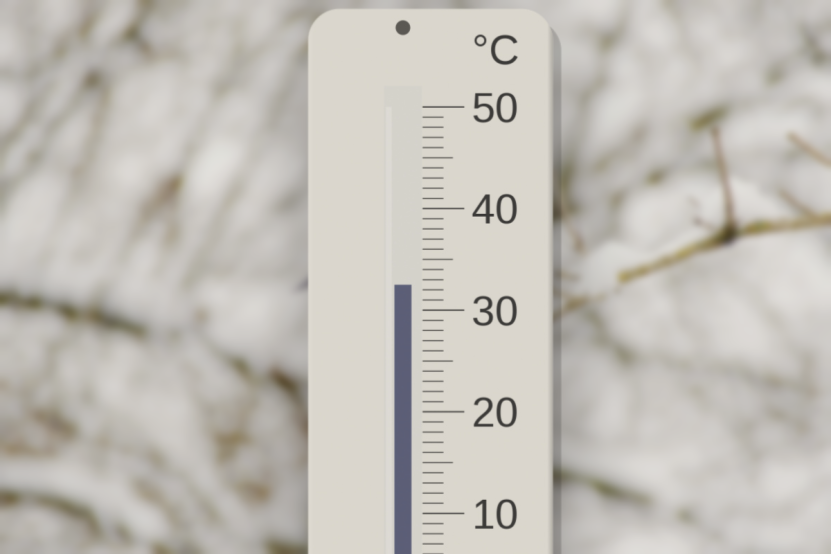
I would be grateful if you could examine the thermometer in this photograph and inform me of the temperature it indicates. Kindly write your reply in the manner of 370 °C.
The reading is 32.5 °C
